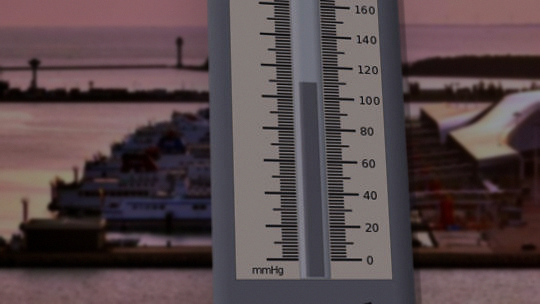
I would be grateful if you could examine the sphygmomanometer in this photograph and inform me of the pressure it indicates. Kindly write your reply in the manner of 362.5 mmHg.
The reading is 110 mmHg
